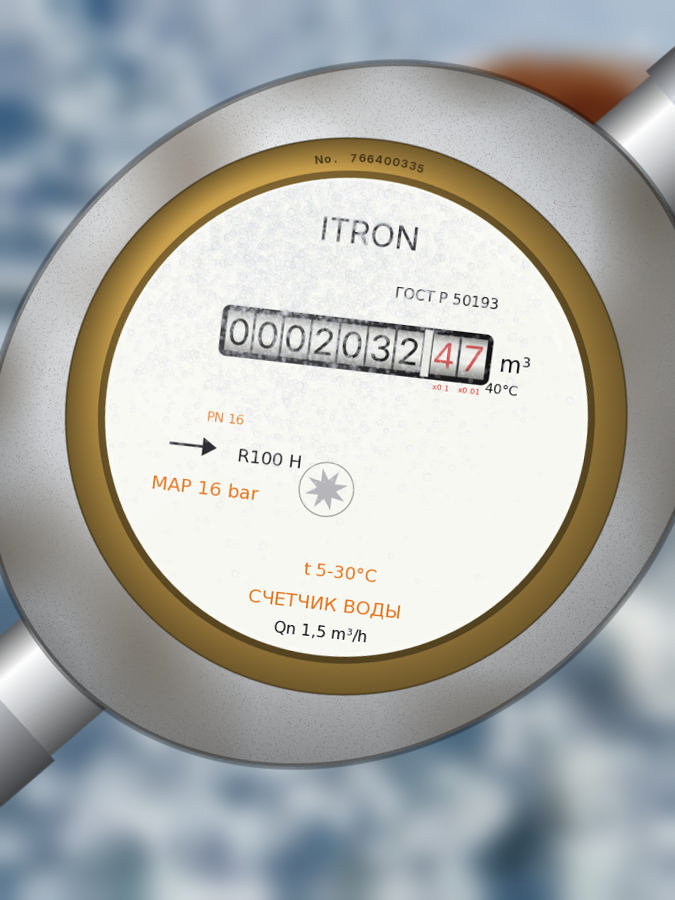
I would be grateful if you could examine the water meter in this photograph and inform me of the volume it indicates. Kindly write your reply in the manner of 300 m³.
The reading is 2032.47 m³
